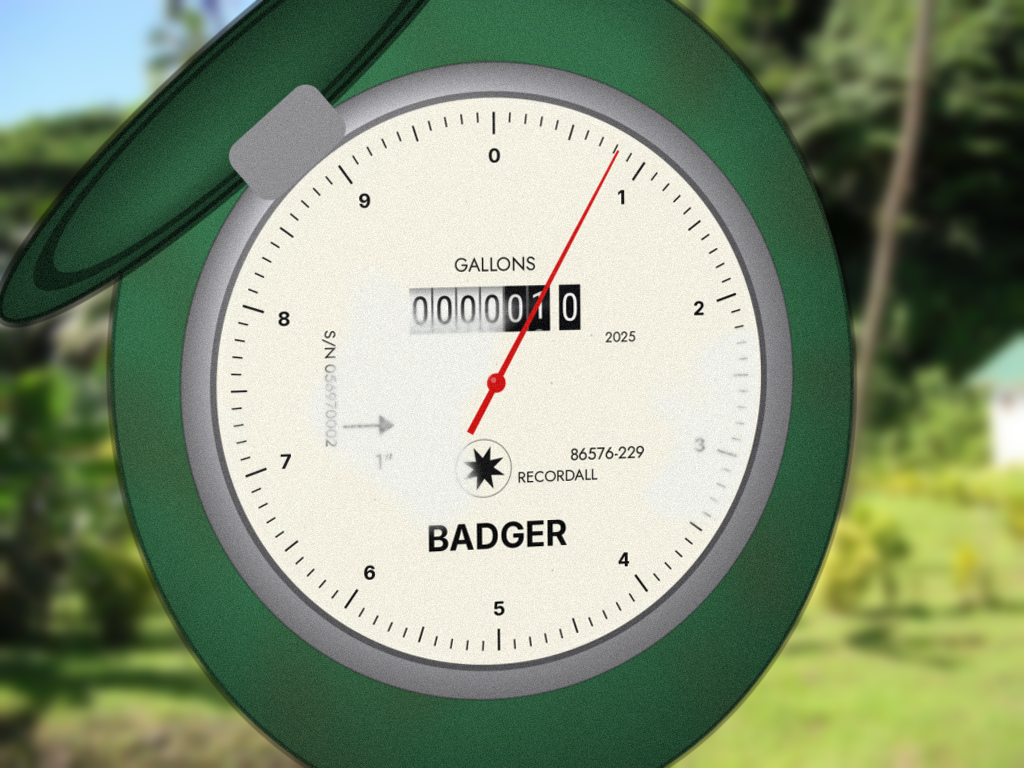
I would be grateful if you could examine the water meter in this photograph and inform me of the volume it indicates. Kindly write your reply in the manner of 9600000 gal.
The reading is 10.8 gal
